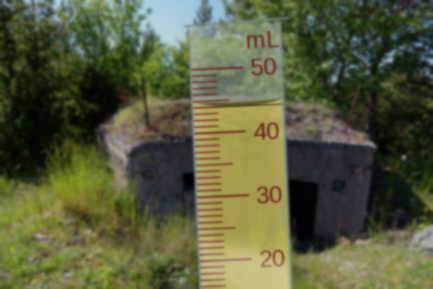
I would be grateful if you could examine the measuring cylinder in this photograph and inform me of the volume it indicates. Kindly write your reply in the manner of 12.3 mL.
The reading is 44 mL
